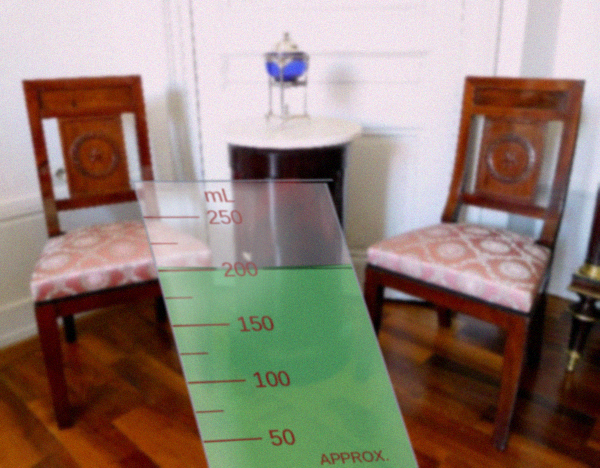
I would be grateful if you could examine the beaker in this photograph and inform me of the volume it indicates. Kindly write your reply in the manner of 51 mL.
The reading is 200 mL
